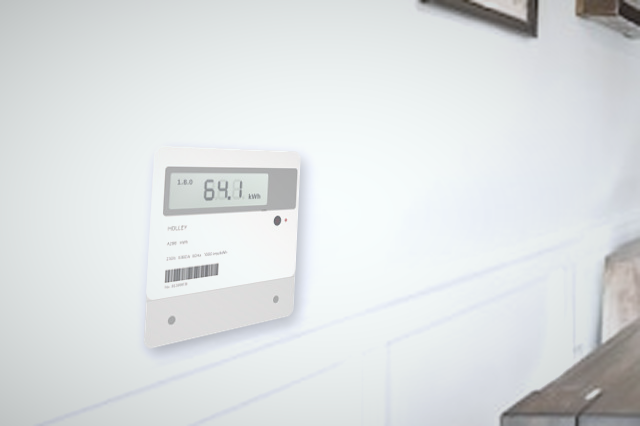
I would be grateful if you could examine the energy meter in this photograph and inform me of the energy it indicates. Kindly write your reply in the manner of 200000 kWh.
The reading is 64.1 kWh
